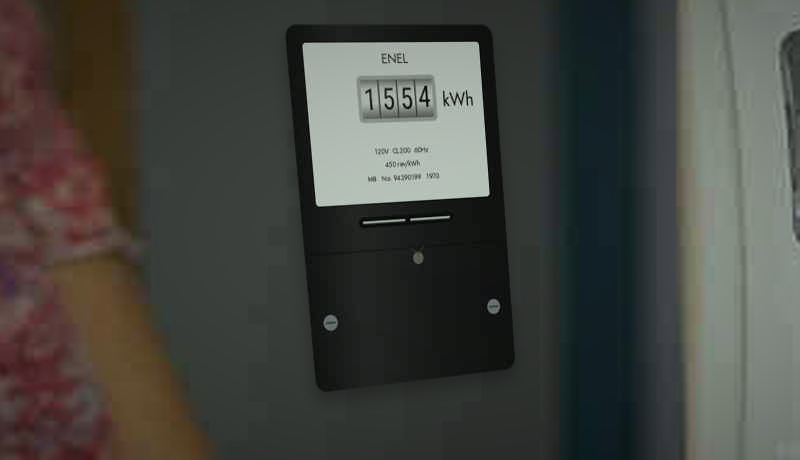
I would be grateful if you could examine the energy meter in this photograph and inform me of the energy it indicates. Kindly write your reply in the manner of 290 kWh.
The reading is 1554 kWh
